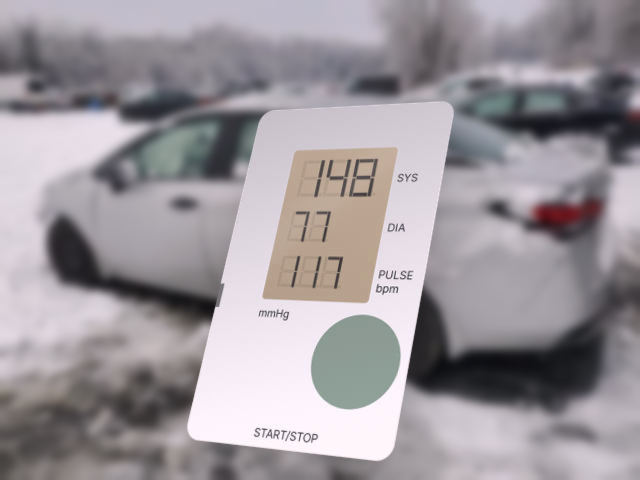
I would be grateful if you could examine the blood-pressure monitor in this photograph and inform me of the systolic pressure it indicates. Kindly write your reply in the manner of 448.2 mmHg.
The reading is 148 mmHg
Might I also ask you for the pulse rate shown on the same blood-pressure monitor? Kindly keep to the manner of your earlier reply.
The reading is 117 bpm
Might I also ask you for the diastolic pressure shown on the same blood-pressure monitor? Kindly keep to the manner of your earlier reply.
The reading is 77 mmHg
